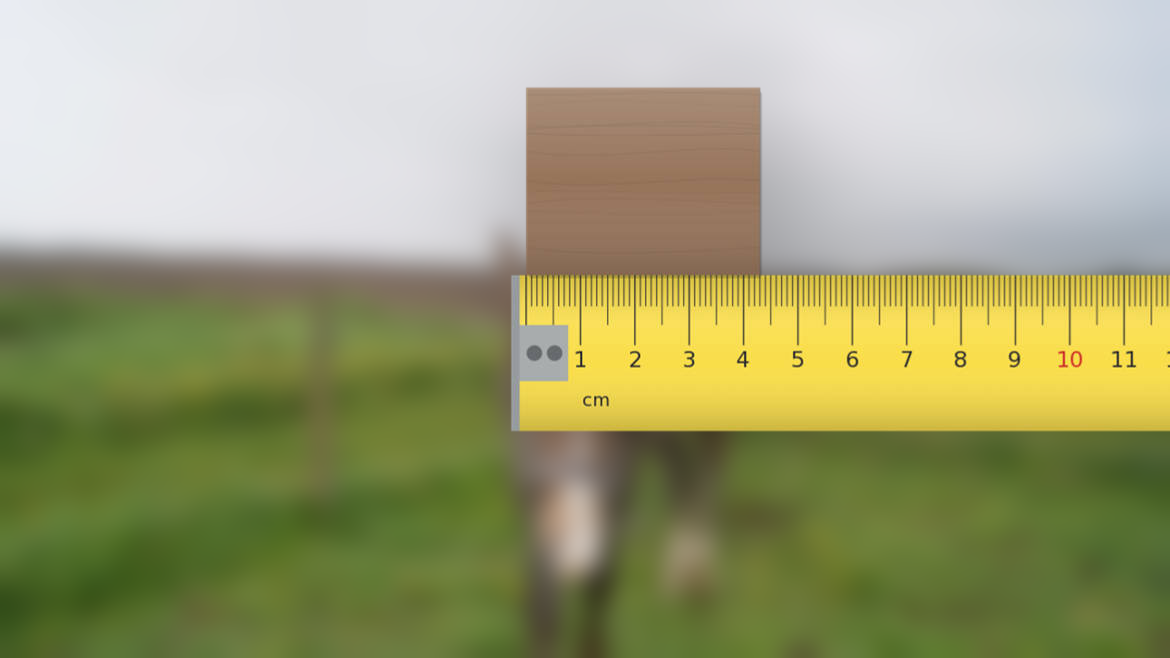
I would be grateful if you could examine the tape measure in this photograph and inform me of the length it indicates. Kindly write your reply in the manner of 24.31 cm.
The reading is 4.3 cm
